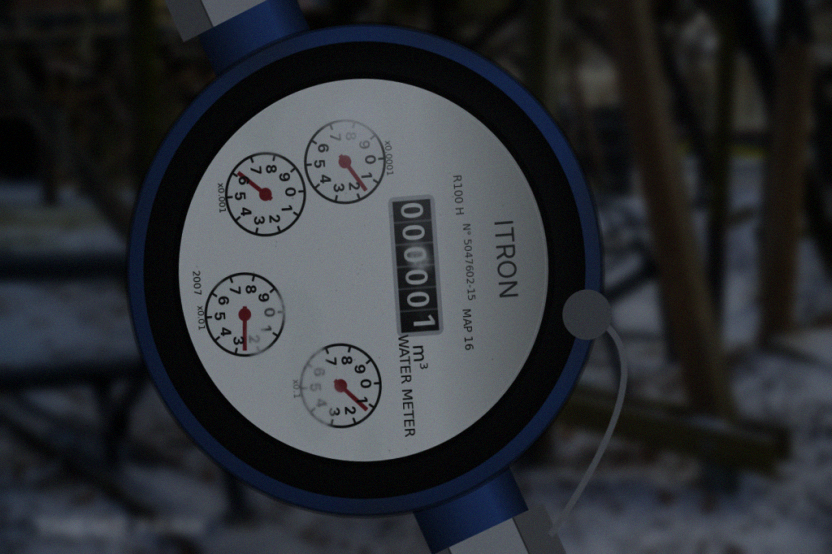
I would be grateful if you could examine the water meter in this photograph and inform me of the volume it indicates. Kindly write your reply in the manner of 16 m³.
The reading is 1.1261 m³
